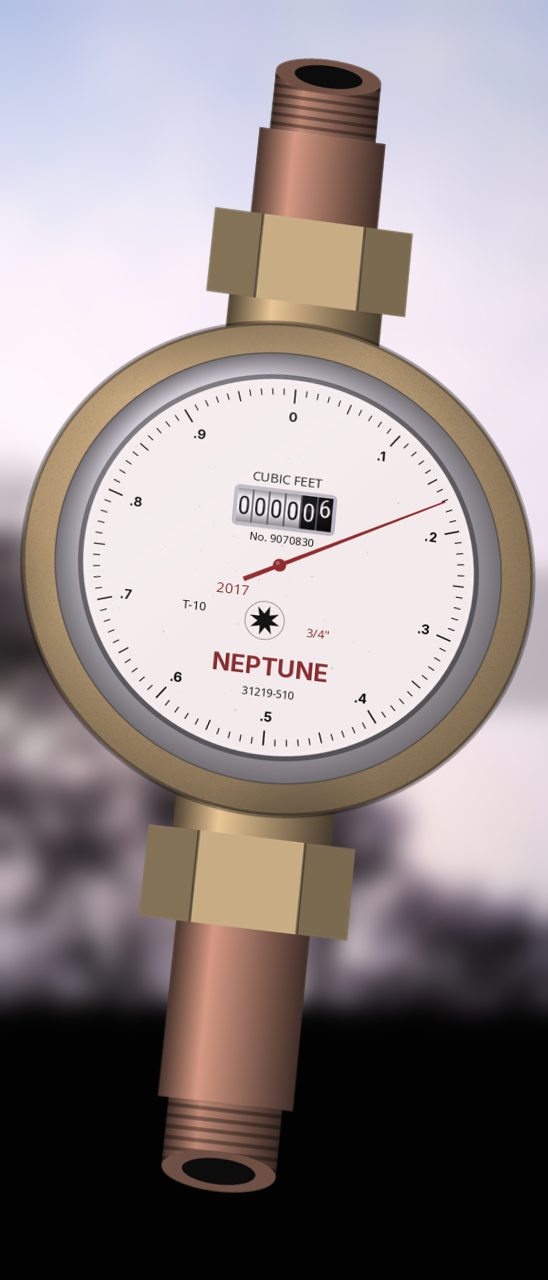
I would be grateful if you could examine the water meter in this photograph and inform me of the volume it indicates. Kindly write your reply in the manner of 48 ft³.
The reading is 6.17 ft³
